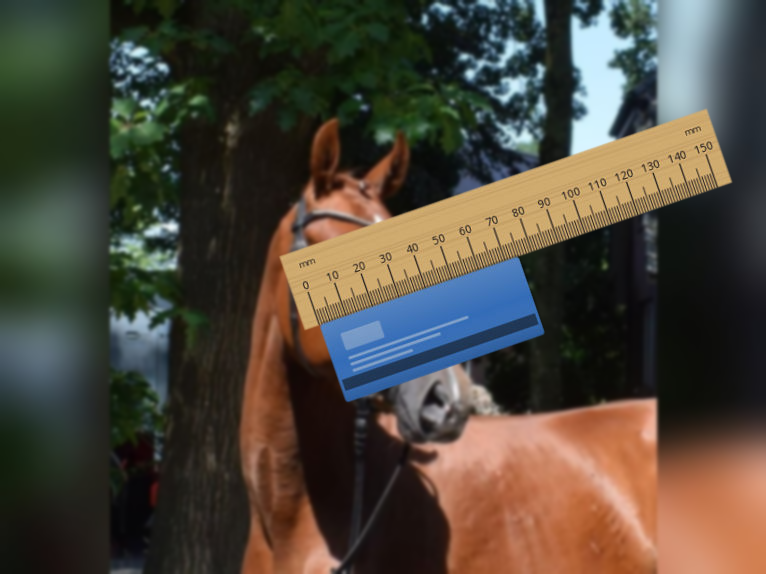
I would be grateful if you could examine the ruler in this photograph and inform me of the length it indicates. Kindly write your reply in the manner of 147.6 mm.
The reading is 75 mm
